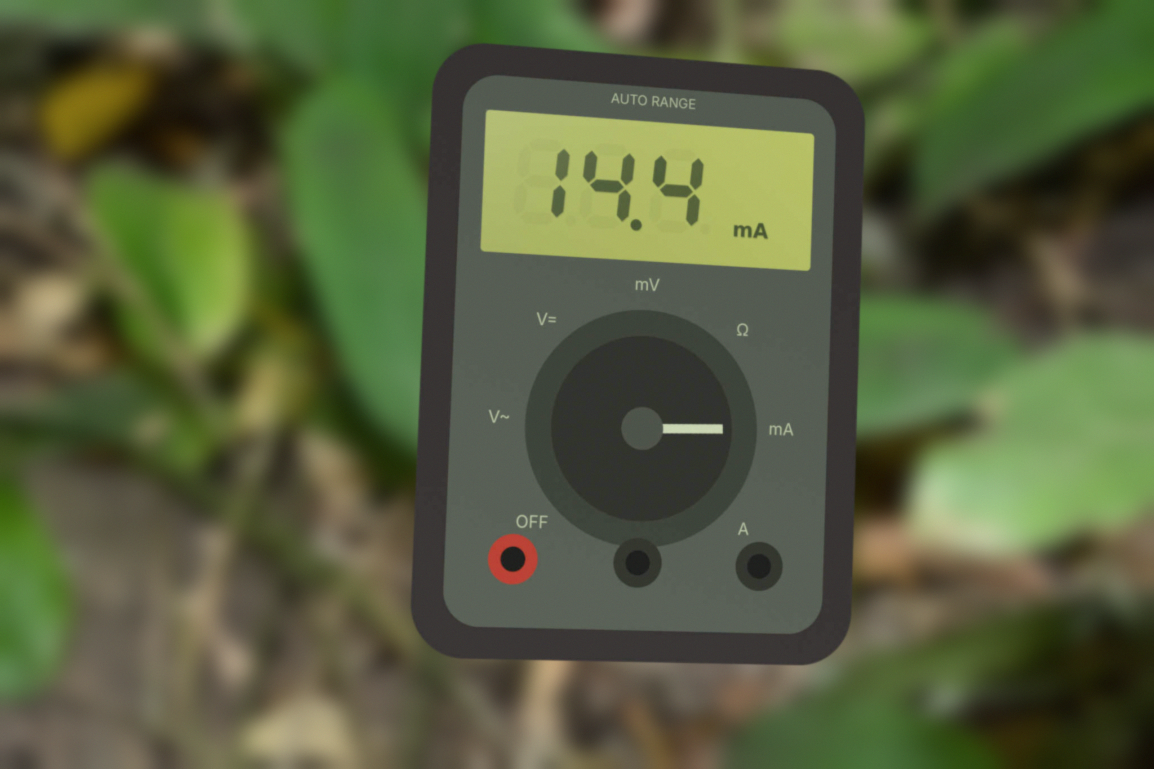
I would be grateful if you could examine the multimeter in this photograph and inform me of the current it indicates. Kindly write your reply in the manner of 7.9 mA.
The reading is 14.4 mA
